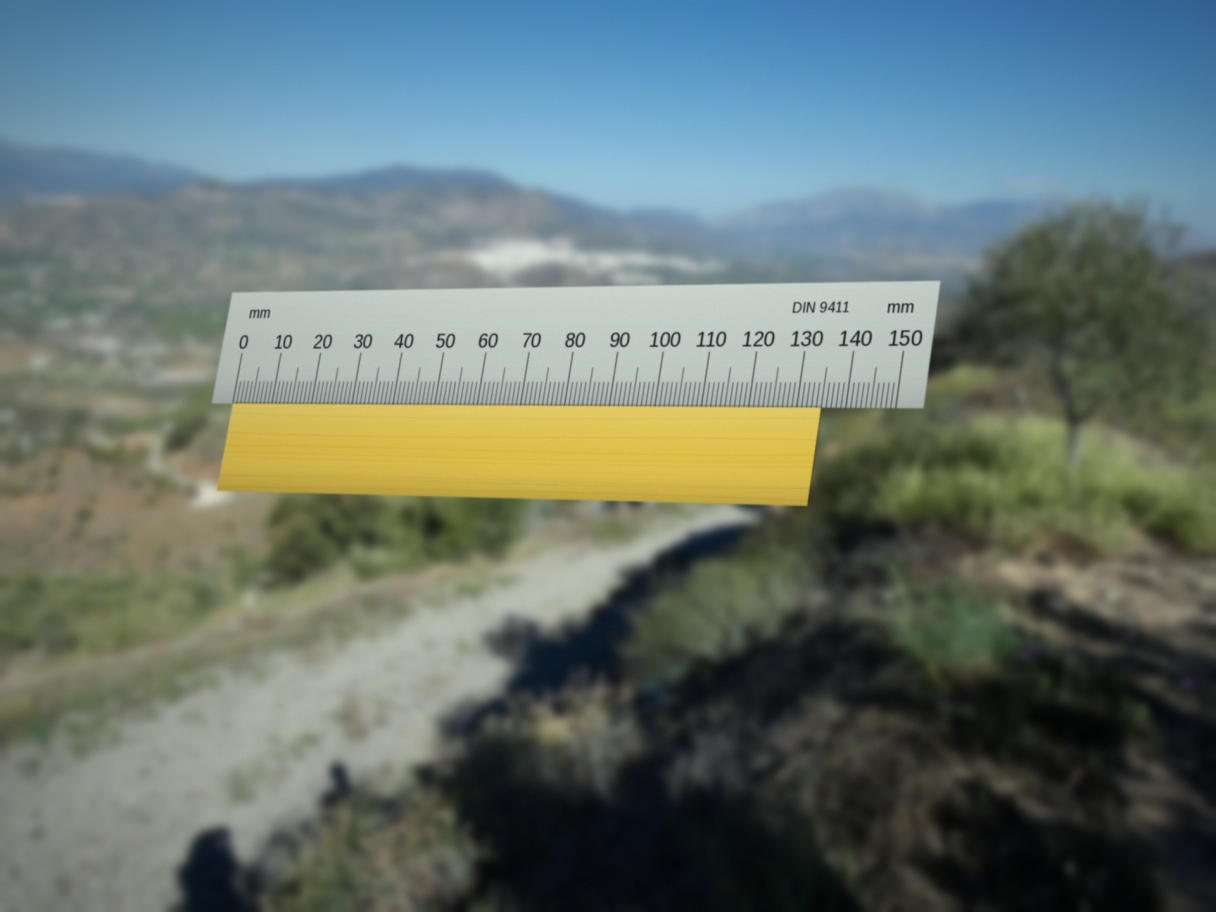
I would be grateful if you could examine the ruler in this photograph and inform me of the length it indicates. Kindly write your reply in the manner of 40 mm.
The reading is 135 mm
